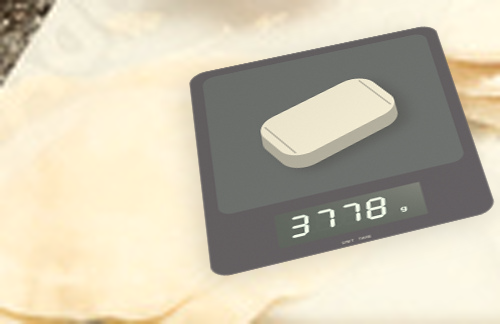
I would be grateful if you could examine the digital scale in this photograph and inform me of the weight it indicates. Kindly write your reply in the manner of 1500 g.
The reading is 3778 g
